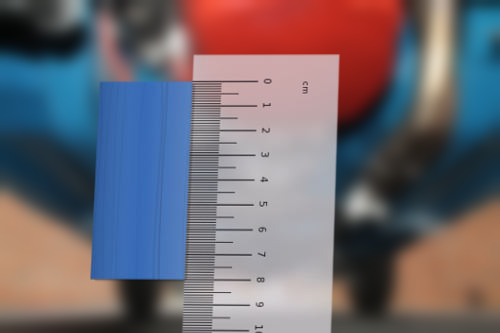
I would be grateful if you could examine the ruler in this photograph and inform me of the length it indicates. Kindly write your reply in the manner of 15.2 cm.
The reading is 8 cm
